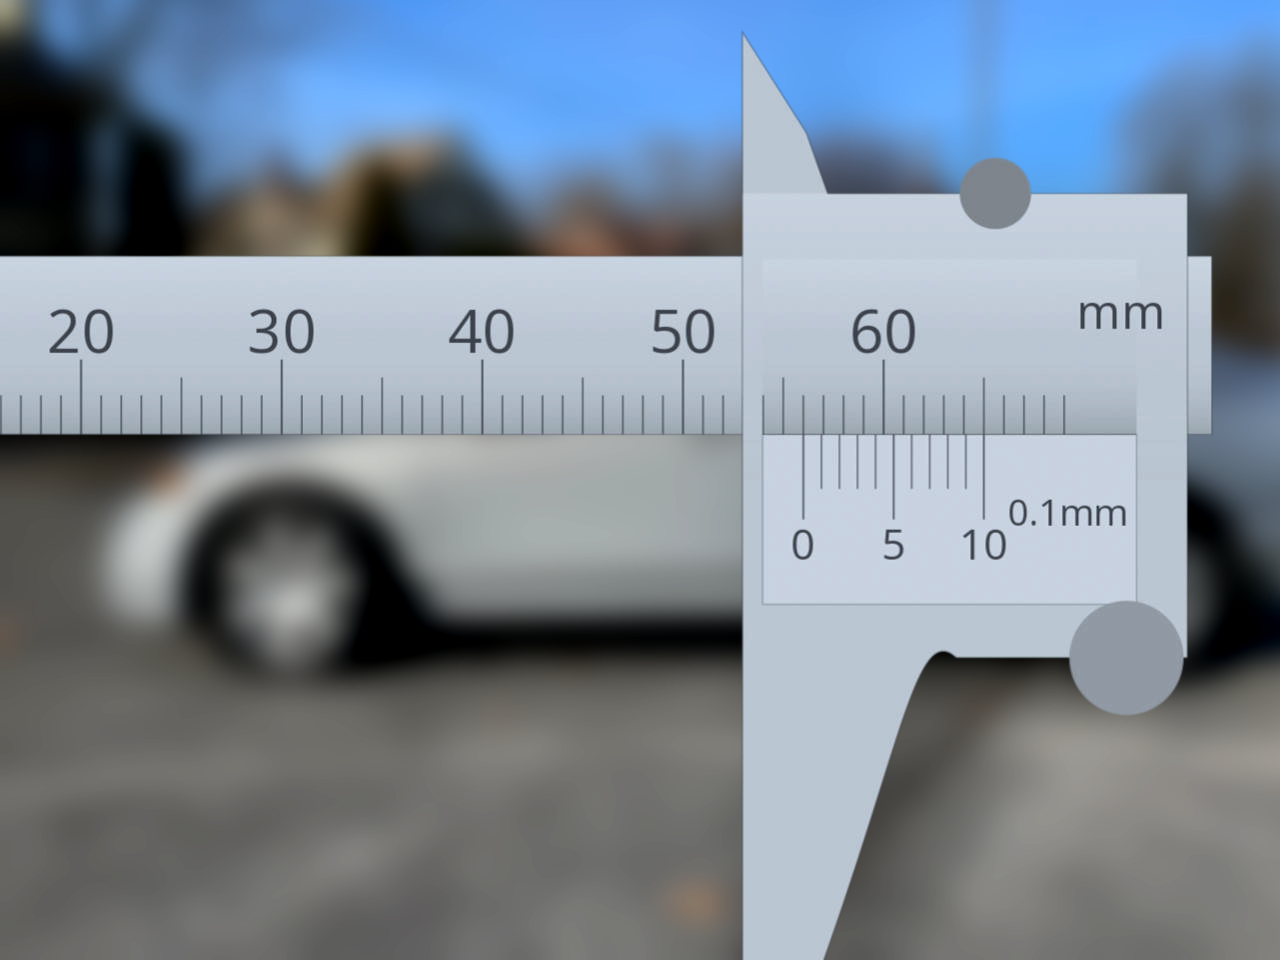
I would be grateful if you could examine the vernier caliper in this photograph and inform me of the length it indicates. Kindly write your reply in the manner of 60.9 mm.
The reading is 56.0 mm
